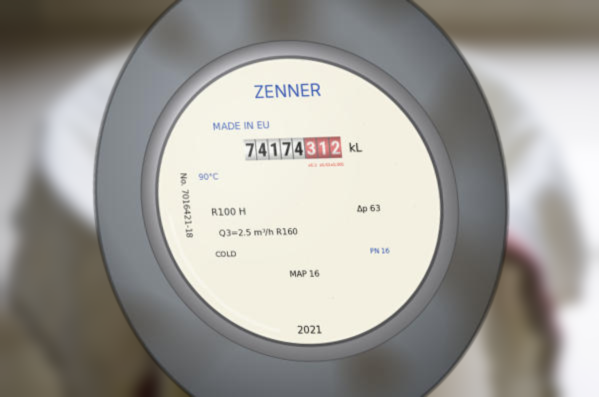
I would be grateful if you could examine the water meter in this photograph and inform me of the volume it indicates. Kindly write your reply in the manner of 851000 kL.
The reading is 74174.312 kL
